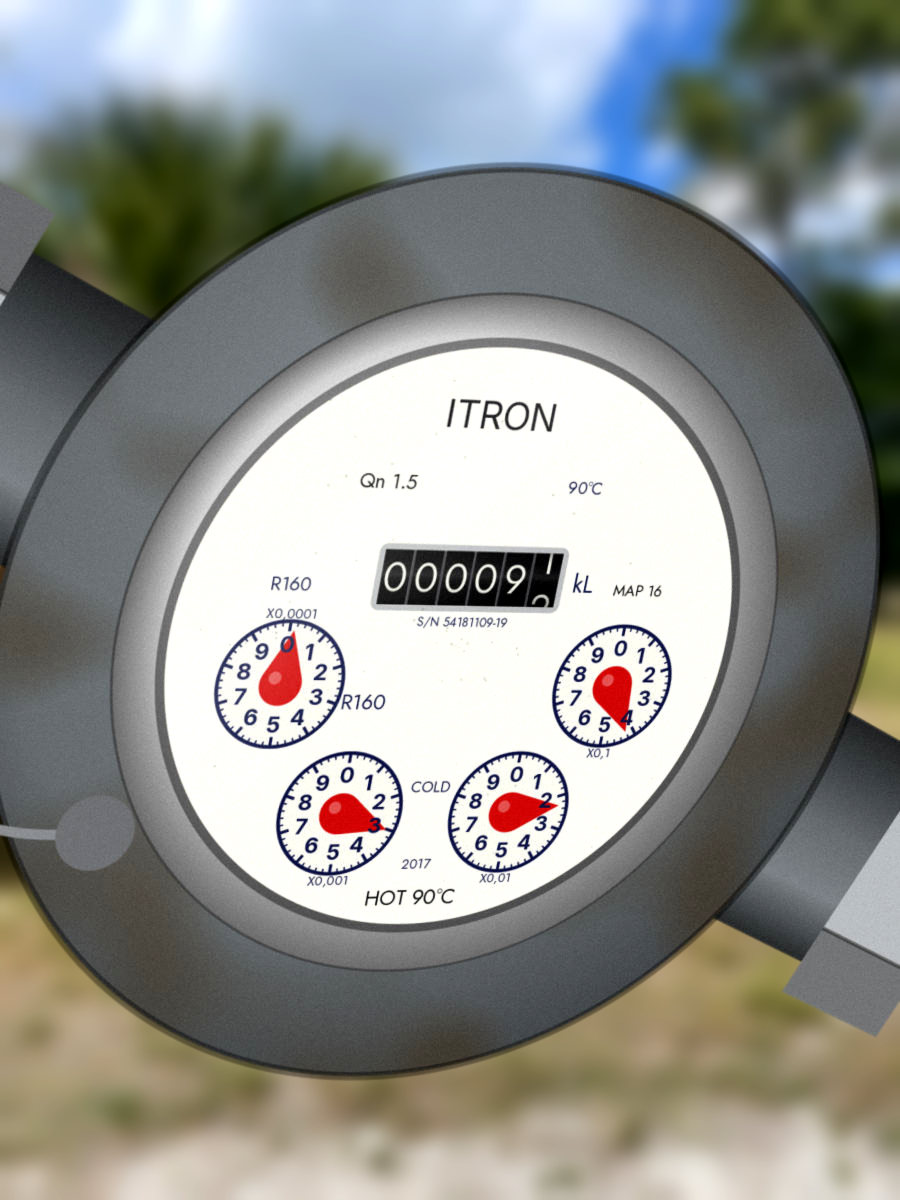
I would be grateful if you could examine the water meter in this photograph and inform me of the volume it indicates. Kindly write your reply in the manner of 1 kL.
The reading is 91.4230 kL
